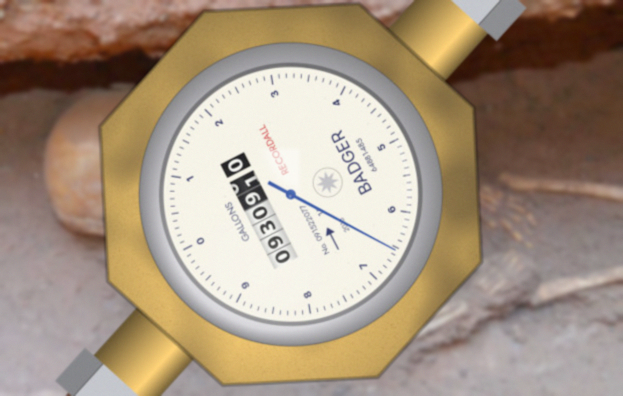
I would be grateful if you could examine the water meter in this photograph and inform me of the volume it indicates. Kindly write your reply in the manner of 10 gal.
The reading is 930906.5 gal
